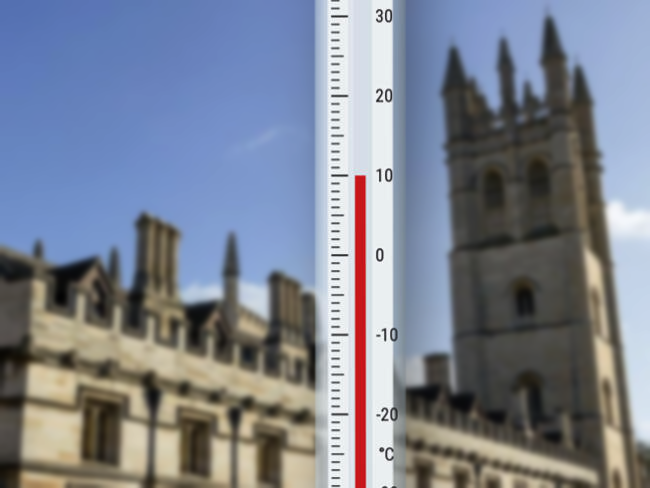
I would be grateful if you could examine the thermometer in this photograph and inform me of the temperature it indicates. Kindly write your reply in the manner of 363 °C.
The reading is 10 °C
